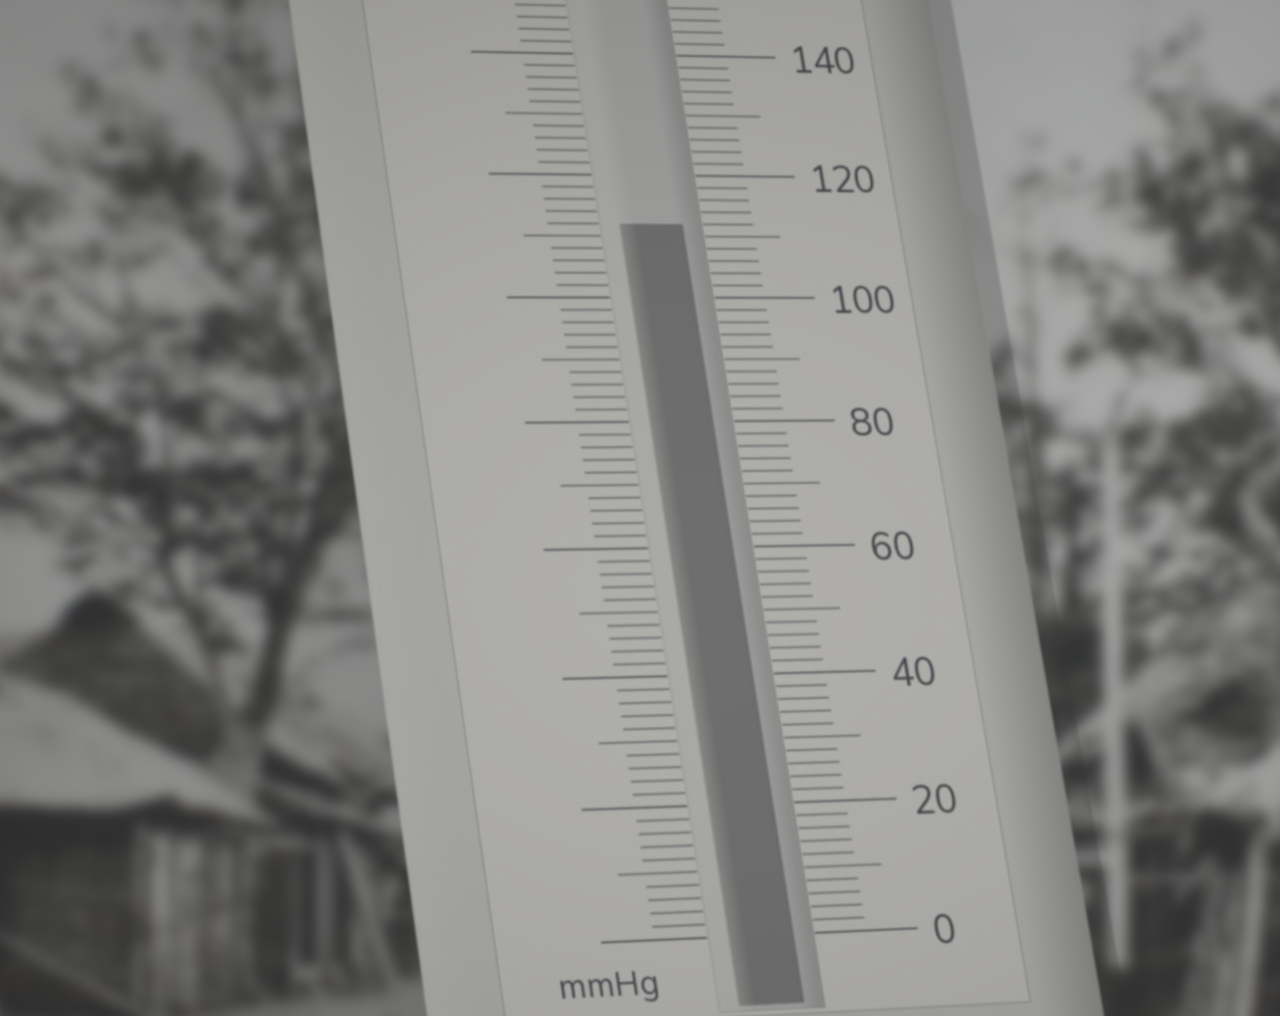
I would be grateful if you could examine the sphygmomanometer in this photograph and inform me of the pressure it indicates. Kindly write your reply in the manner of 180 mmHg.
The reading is 112 mmHg
